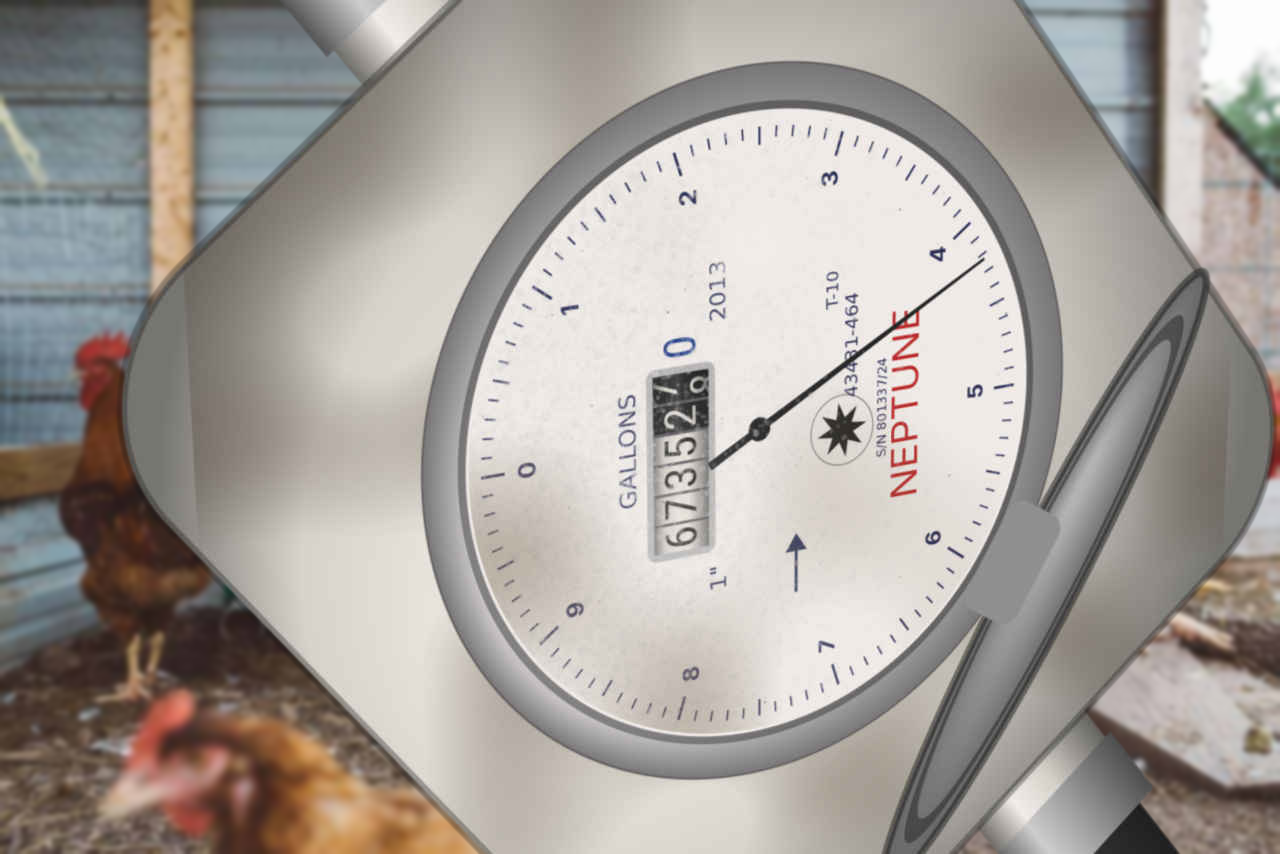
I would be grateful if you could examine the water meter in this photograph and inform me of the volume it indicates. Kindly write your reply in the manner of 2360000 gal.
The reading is 6735274.2 gal
